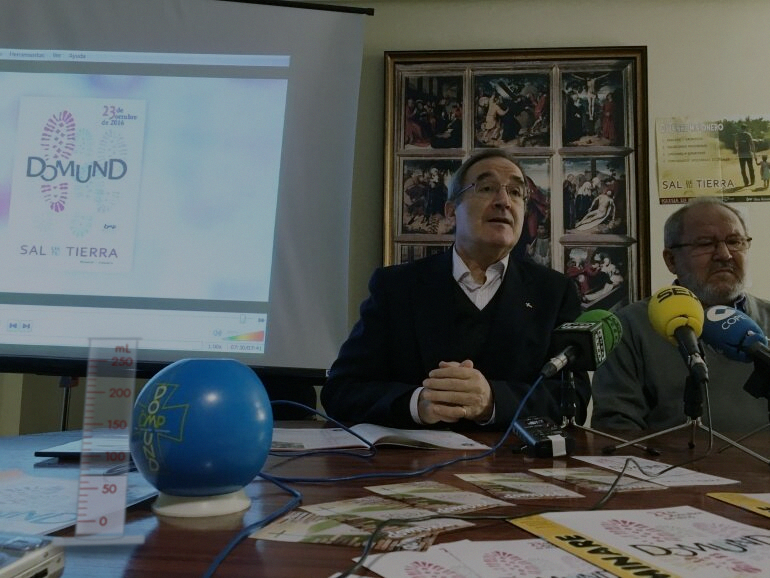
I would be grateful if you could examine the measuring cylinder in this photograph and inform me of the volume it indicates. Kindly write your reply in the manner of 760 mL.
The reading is 70 mL
